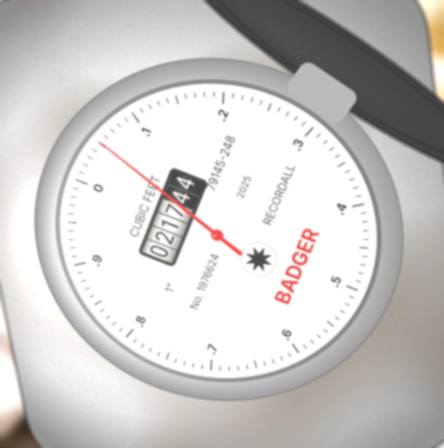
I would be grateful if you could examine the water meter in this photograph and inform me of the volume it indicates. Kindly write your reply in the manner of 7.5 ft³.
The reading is 21744.05 ft³
